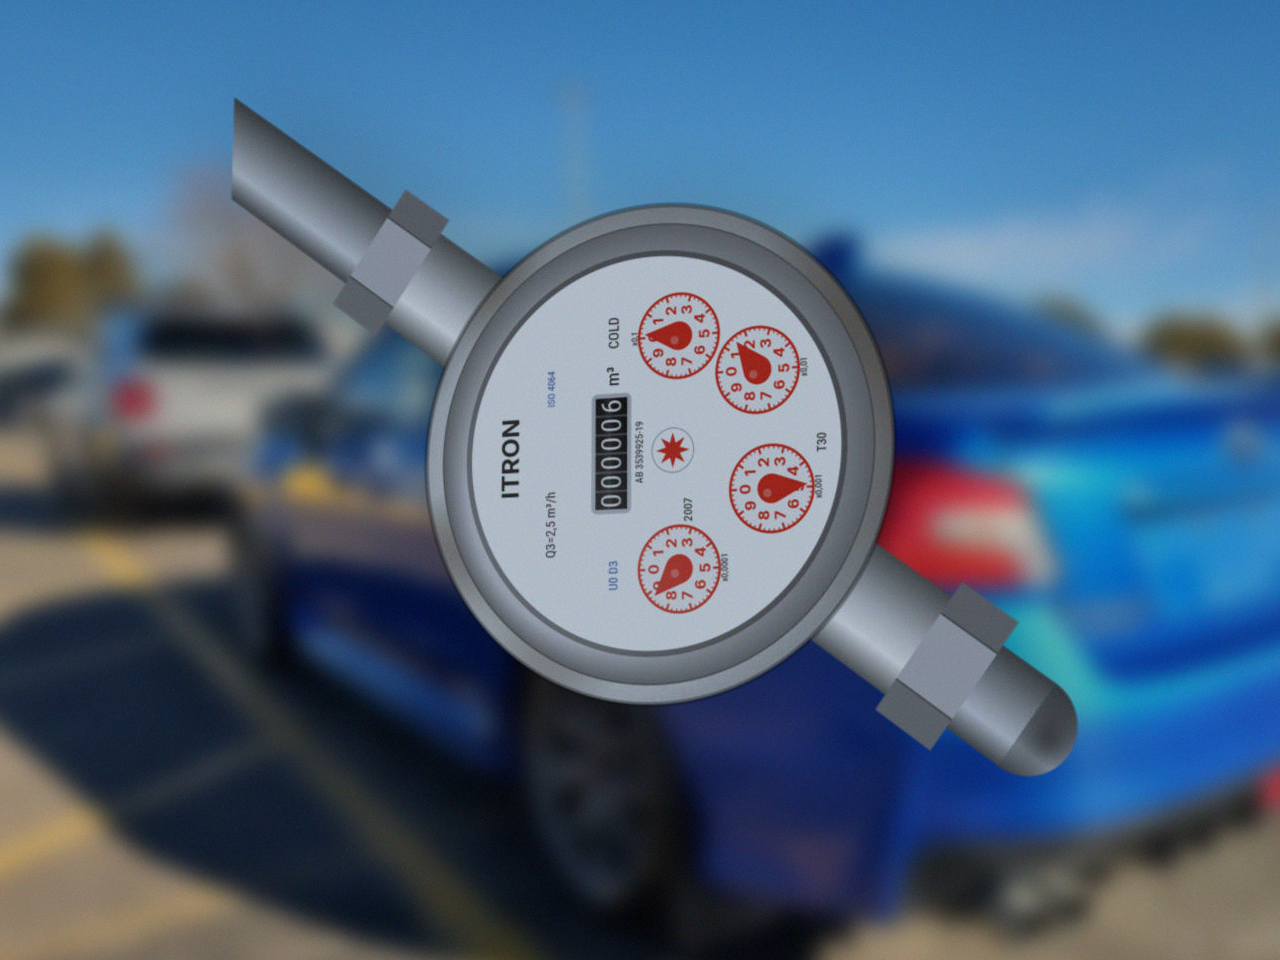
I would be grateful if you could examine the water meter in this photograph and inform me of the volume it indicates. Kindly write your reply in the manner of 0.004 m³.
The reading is 6.0148 m³
